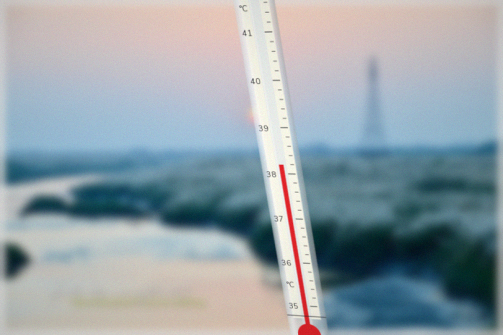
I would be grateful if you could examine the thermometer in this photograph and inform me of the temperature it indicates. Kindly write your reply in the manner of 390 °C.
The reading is 38.2 °C
